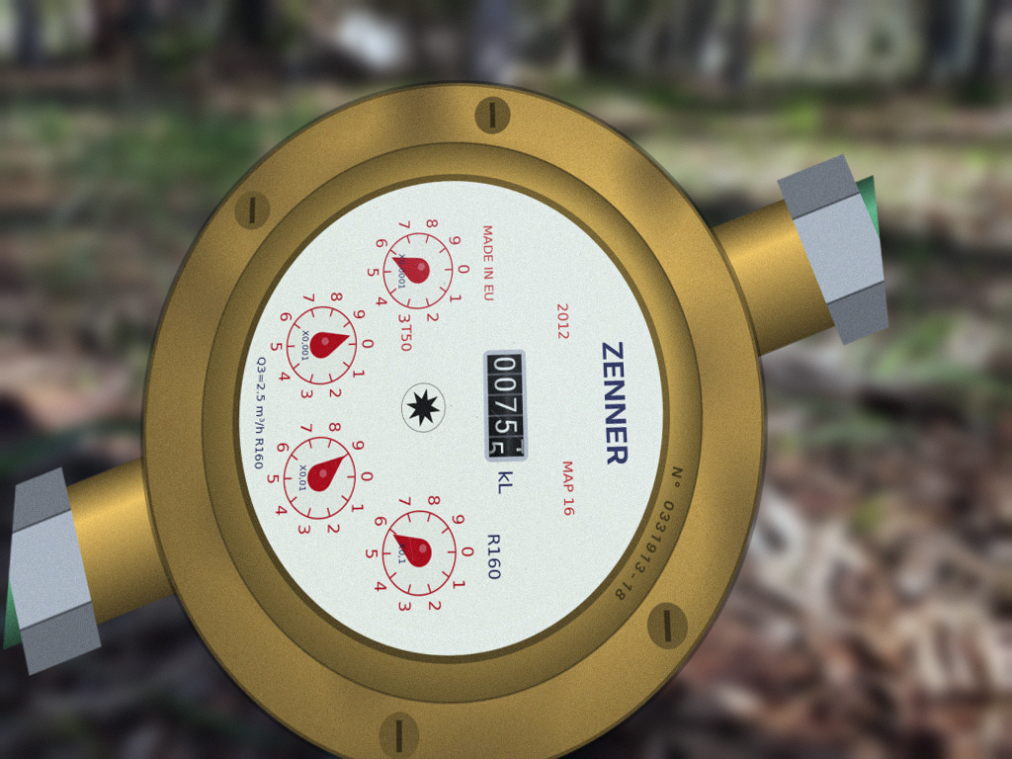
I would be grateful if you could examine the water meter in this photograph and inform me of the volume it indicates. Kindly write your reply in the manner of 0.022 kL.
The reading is 754.5895 kL
